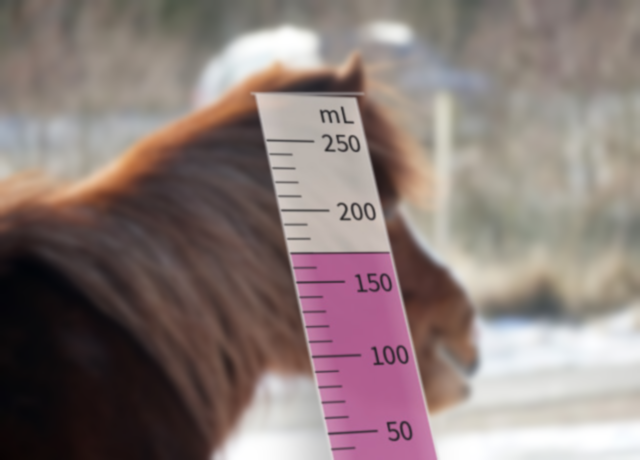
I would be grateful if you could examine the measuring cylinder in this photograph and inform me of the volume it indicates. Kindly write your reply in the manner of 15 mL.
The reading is 170 mL
